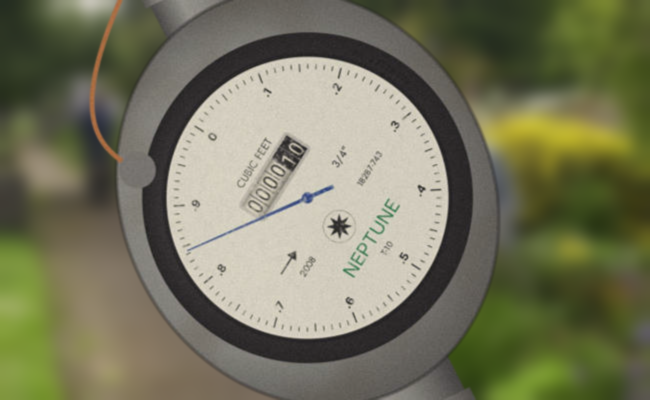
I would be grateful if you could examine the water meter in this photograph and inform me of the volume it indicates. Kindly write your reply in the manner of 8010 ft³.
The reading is 9.84 ft³
